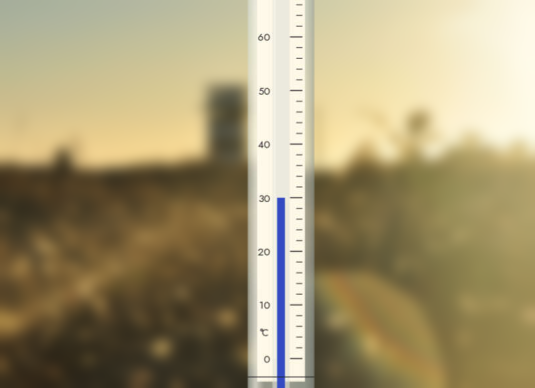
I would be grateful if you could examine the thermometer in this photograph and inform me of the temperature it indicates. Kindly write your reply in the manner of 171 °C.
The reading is 30 °C
